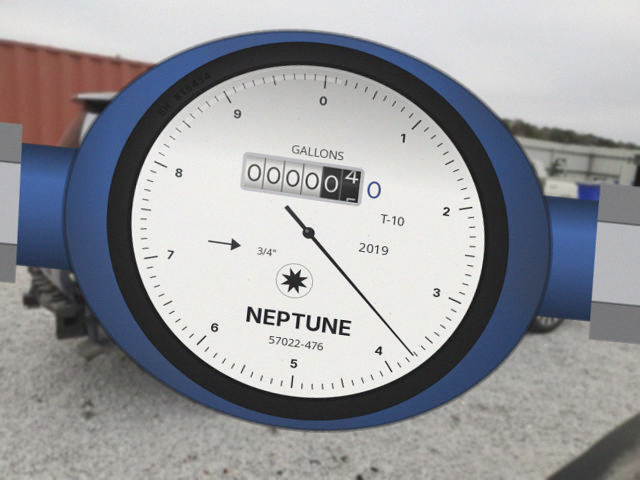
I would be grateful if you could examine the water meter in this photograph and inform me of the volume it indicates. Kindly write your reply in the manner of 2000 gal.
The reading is 43.7 gal
